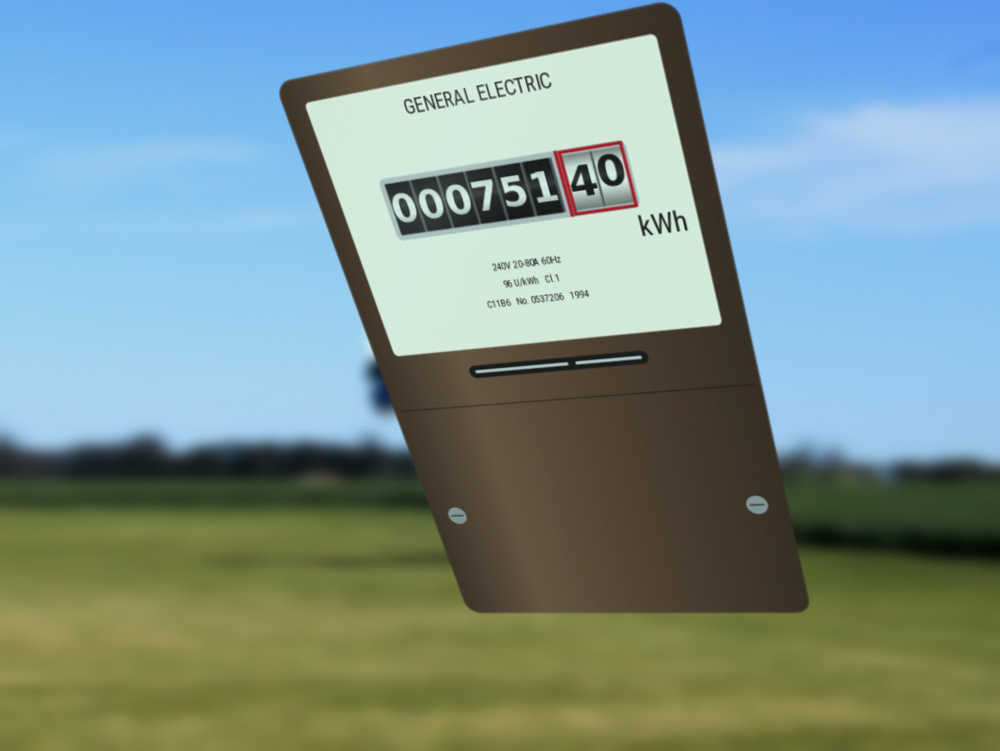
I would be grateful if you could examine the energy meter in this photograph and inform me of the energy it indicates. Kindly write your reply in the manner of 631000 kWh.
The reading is 751.40 kWh
